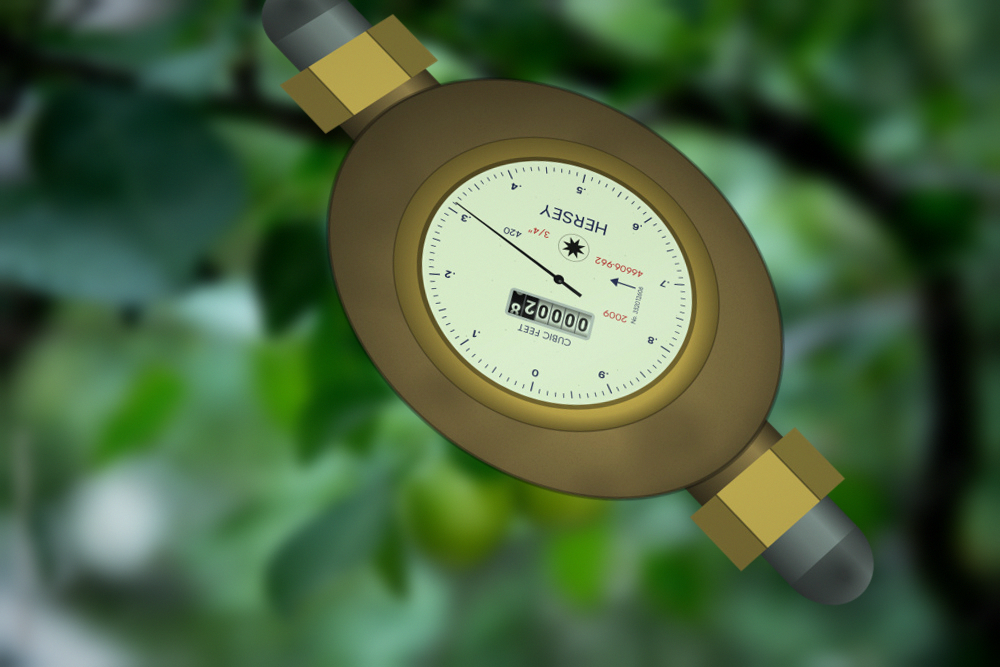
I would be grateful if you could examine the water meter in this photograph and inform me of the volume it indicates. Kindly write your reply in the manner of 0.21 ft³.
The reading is 28.31 ft³
